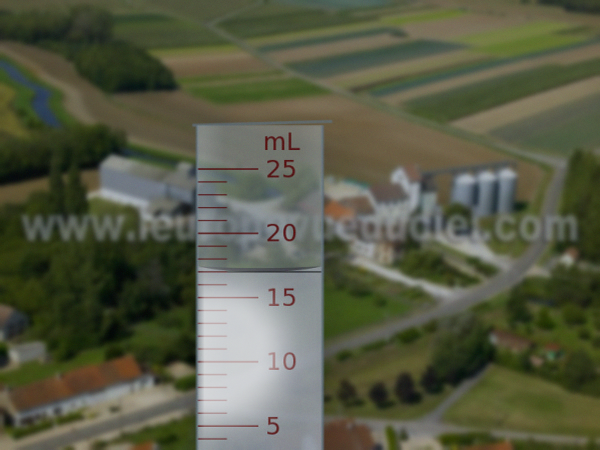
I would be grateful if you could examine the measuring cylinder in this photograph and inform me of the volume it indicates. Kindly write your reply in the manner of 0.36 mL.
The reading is 17 mL
